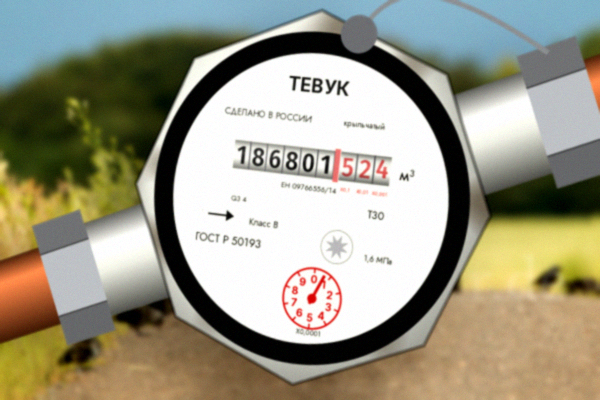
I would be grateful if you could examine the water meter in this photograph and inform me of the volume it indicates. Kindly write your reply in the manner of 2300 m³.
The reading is 186801.5240 m³
